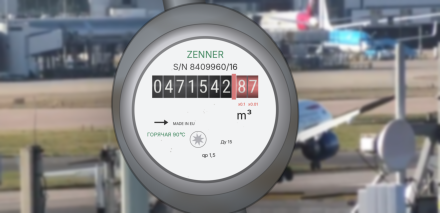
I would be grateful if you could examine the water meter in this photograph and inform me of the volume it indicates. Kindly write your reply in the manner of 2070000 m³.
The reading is 471542.87 m³
